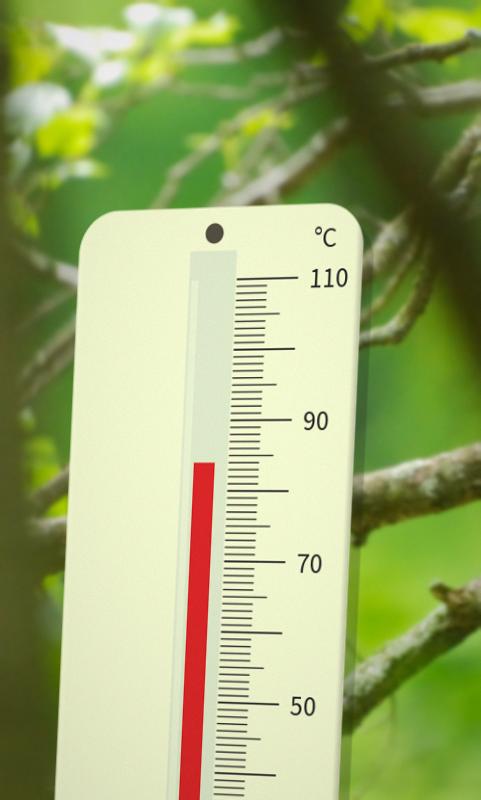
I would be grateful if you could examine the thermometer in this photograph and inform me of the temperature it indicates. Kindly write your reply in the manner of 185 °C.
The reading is 84 °C
